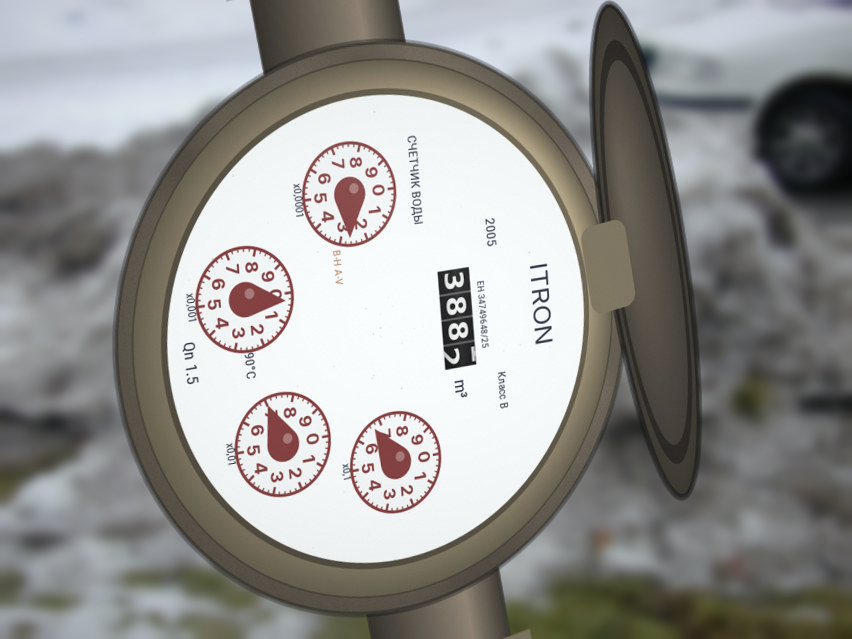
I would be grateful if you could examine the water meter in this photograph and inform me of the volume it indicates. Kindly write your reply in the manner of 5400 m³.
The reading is 3881.6702 m³
